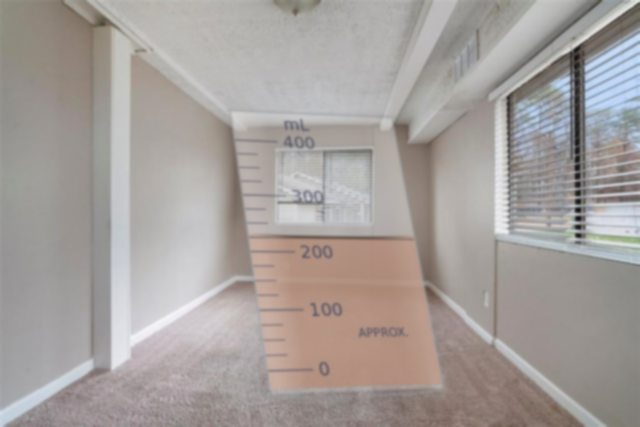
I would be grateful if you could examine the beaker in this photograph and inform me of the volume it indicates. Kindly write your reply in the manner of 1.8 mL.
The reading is 225 mL
